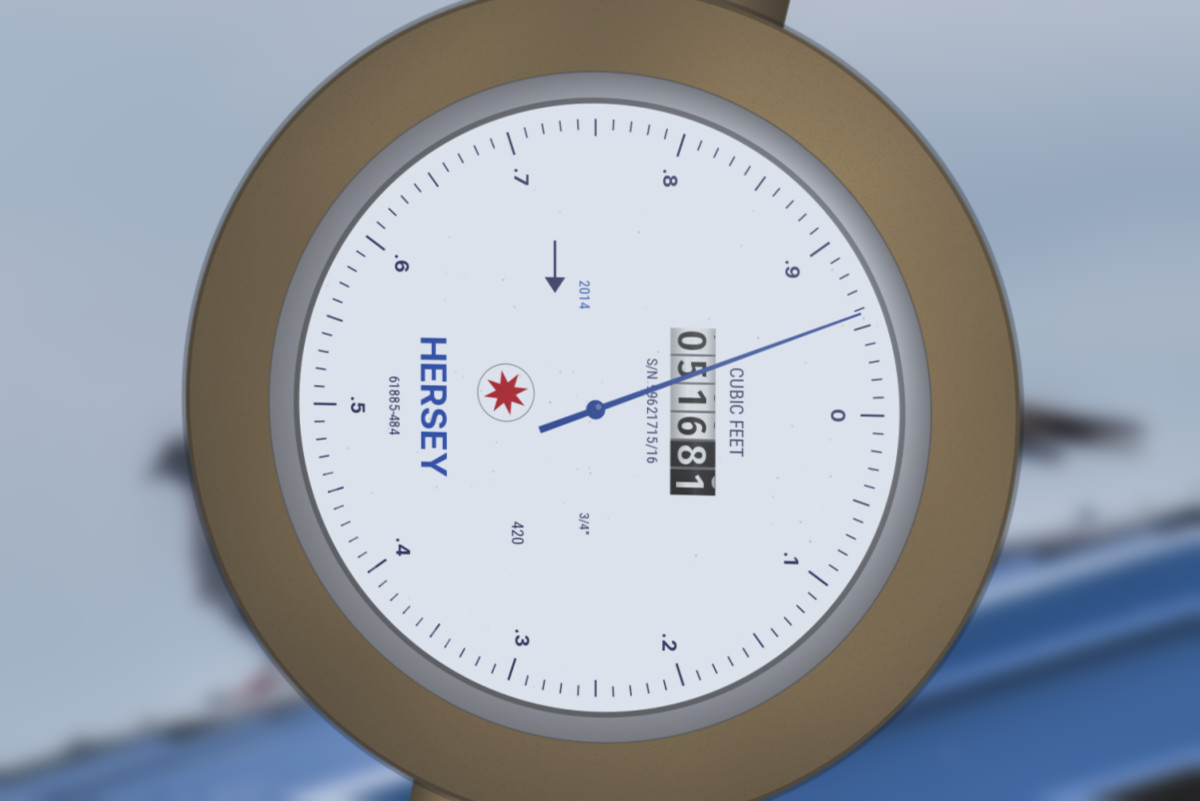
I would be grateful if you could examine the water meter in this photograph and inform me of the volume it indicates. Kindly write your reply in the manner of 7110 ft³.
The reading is 51680.94 ft³
